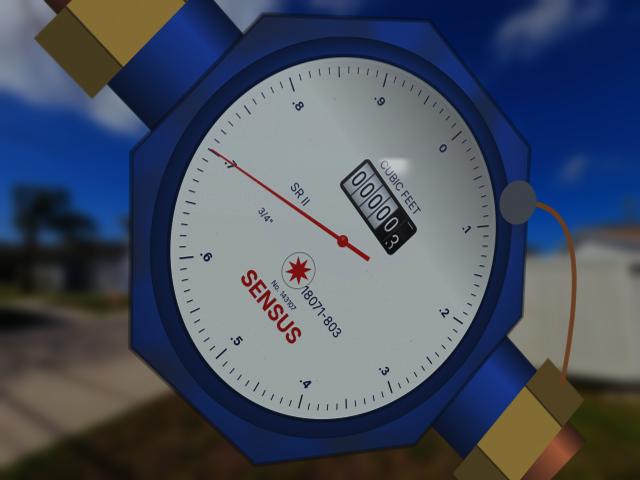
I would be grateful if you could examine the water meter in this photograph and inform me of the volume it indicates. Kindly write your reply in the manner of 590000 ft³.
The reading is 2.70 ft³
